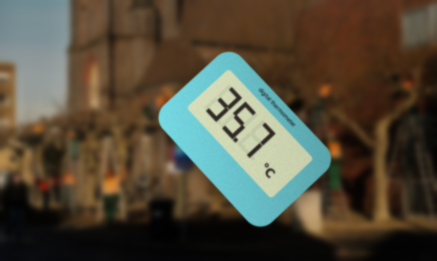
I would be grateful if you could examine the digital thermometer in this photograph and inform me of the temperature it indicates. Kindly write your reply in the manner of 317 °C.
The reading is 35.7 °C
